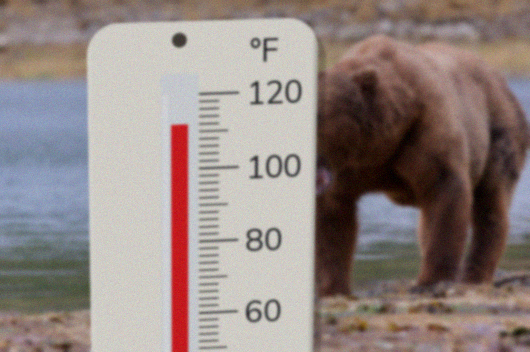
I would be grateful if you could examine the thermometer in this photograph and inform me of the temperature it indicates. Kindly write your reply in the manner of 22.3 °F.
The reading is 112 °F
